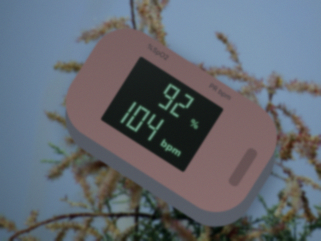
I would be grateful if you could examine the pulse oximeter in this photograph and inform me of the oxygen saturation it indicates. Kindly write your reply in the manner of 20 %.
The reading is 92 %
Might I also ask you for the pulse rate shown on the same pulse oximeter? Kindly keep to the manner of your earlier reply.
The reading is 104 bpm
